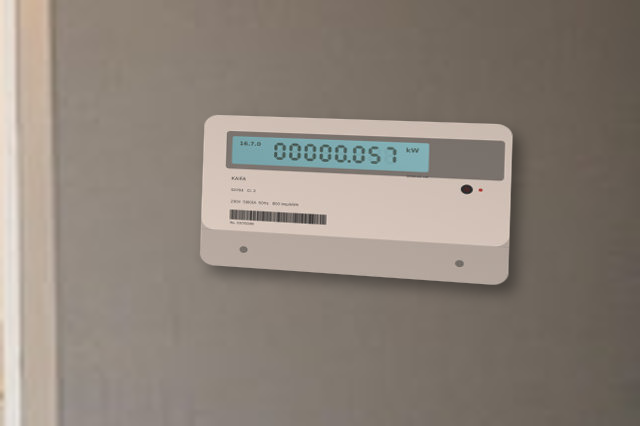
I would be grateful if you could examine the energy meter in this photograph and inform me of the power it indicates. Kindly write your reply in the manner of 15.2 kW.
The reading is 0.057 kW
